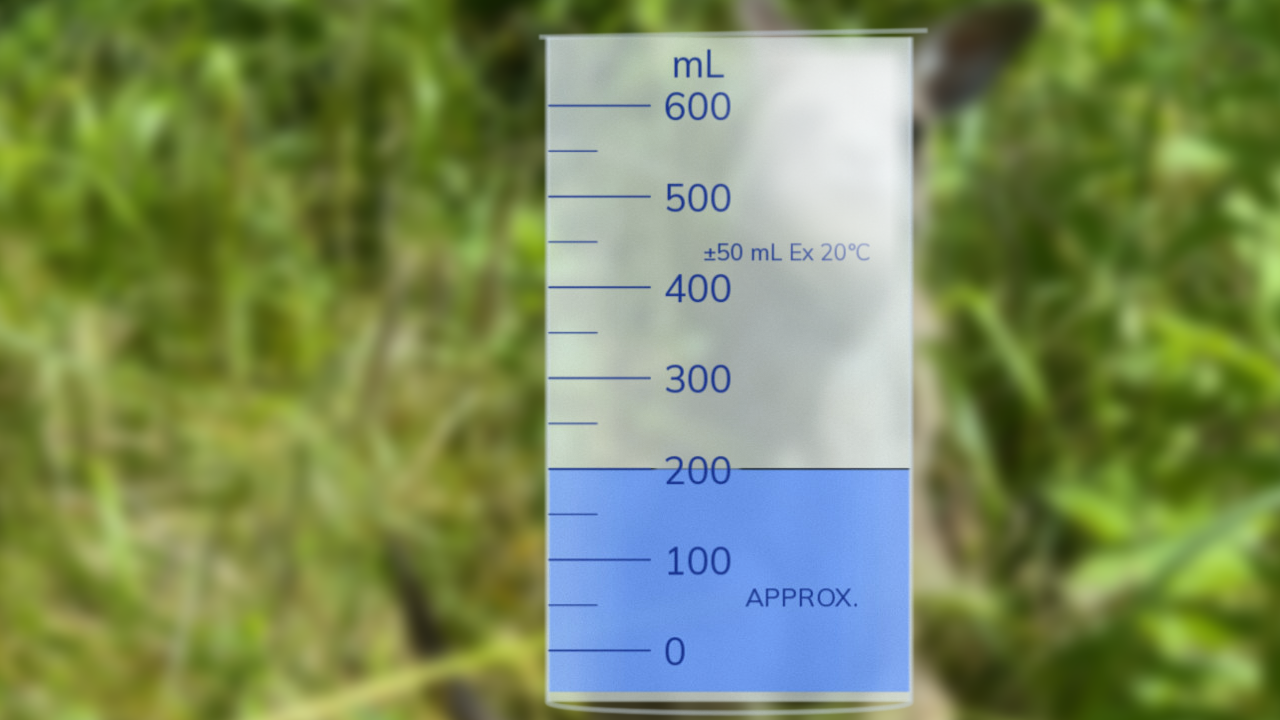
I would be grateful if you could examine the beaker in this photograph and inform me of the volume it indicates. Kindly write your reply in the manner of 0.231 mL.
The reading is 200 mL
